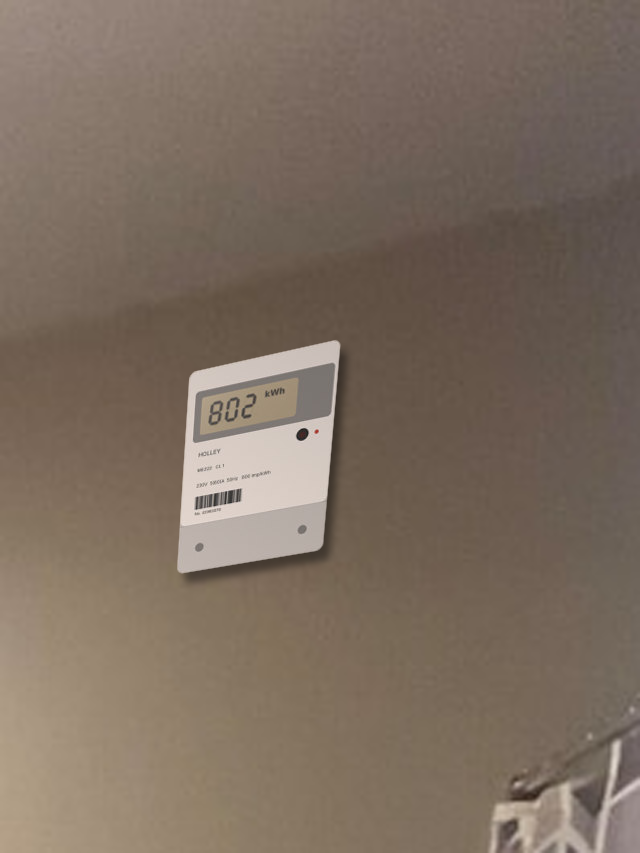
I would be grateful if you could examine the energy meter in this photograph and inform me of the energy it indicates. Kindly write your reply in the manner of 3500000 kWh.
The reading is 802 kWh
